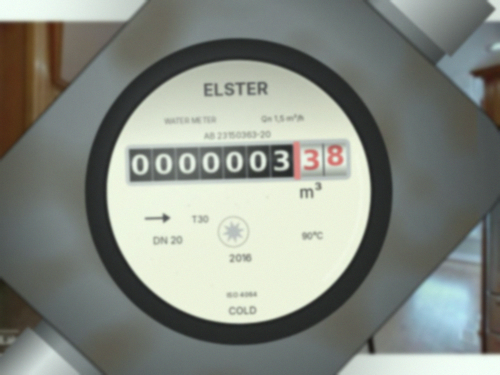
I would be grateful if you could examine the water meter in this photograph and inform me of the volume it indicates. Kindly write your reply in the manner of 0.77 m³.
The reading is 3.38 m³
